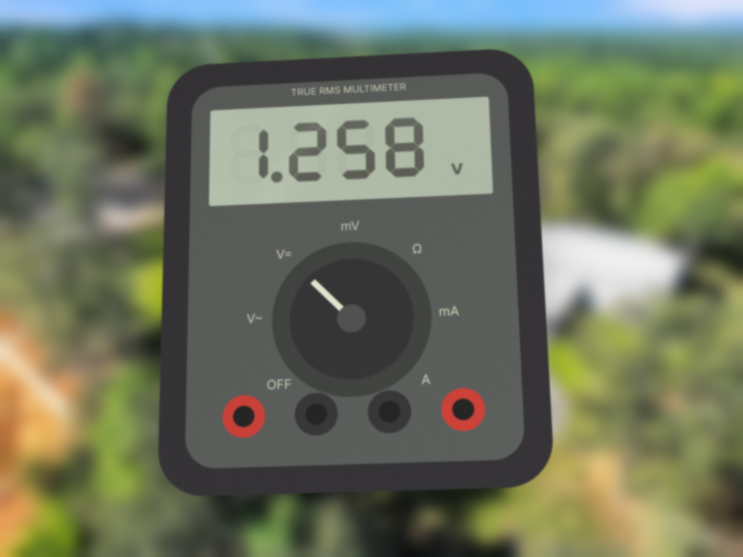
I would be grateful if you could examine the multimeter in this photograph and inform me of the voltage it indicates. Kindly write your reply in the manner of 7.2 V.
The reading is 1.258 V
